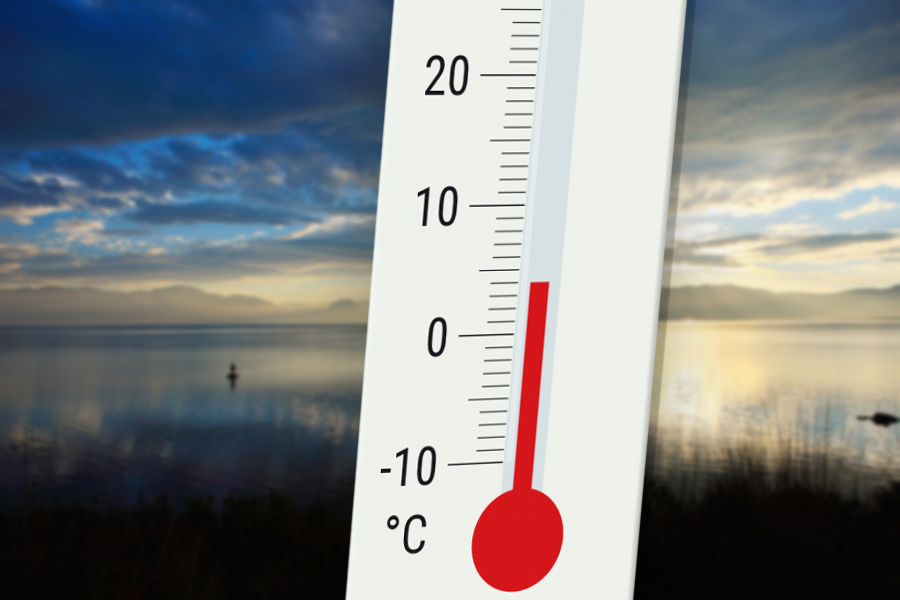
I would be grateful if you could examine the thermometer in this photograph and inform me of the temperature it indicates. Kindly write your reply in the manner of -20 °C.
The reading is 4 °C
